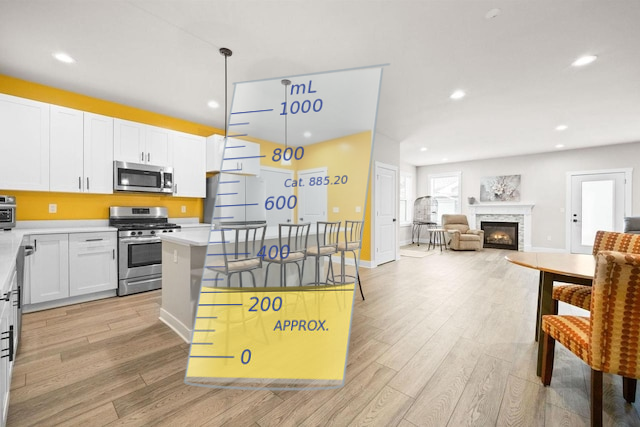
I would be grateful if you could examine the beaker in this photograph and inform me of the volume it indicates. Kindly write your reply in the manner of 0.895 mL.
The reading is 250 mL
